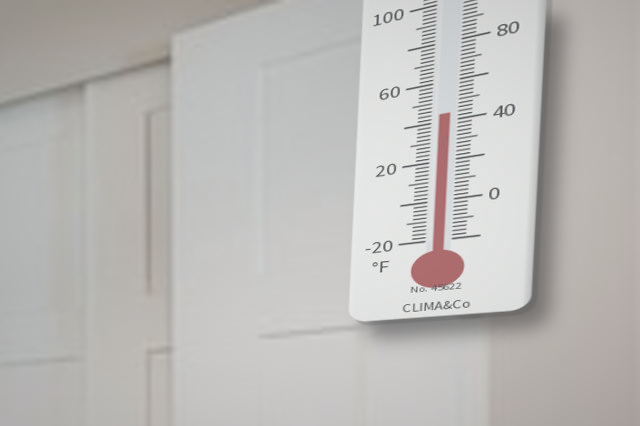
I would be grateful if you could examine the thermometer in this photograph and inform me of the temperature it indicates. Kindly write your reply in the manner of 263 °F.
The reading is 44 °F
